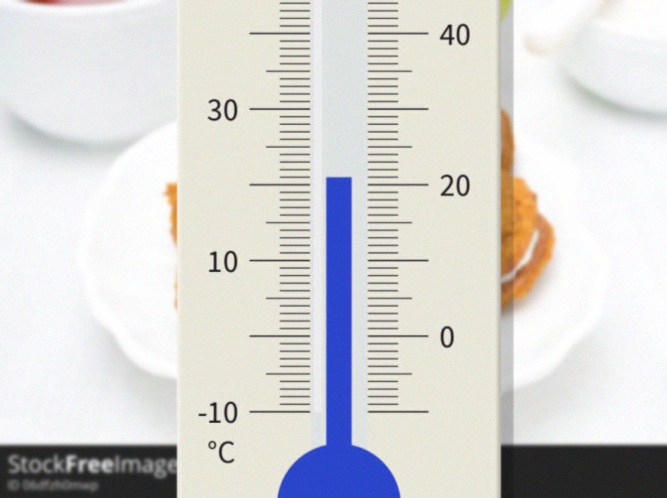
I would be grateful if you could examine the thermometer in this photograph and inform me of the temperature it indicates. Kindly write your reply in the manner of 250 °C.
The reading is 21 °C
